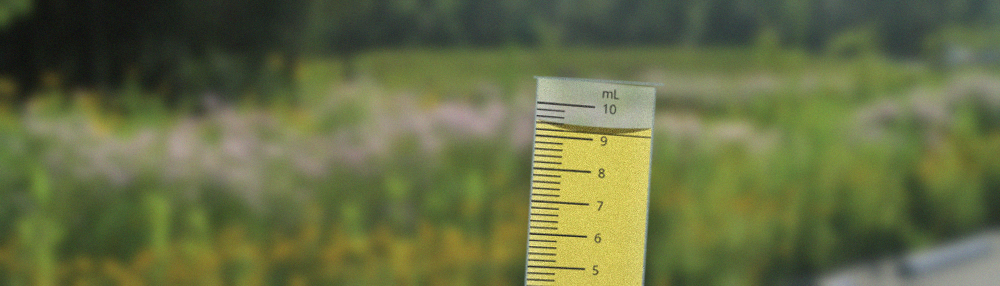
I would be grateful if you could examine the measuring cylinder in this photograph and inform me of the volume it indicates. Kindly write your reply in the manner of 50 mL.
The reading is 9.2 mL
